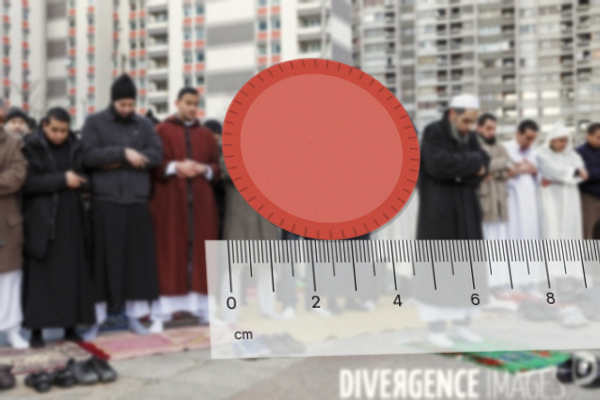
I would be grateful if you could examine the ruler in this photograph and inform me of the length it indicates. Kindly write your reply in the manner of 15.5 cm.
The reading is 5 cm
